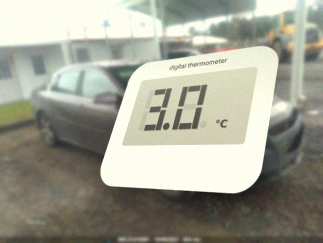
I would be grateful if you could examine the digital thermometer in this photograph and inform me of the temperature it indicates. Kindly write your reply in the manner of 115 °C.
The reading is 3.0 °C
